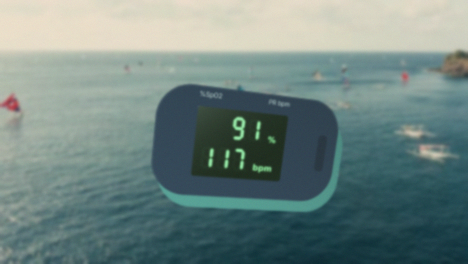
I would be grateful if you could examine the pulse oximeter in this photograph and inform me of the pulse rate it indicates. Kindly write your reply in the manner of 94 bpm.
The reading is 117 bpm
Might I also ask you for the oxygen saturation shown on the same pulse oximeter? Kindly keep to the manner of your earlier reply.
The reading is 91 %
